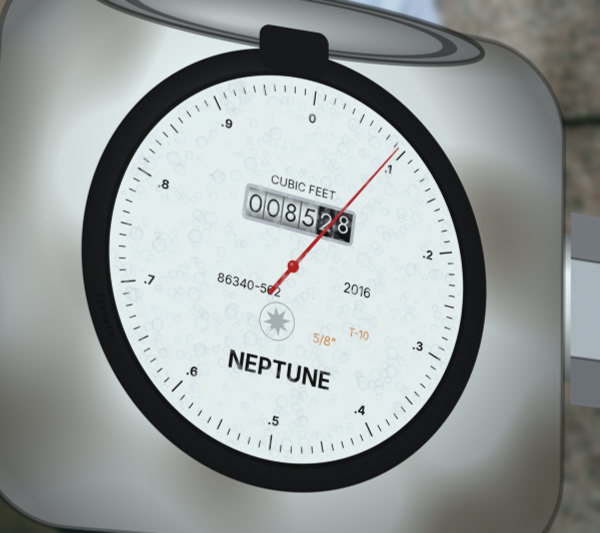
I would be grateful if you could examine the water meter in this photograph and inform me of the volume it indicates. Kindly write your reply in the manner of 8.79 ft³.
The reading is 8528.09 ft³
